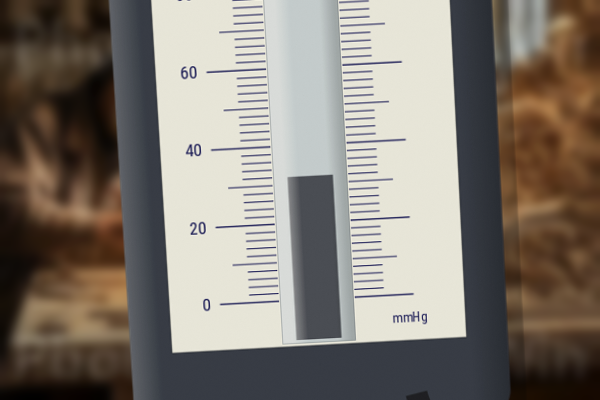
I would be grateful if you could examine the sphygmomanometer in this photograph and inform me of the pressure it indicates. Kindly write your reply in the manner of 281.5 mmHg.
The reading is 32 mmHg
